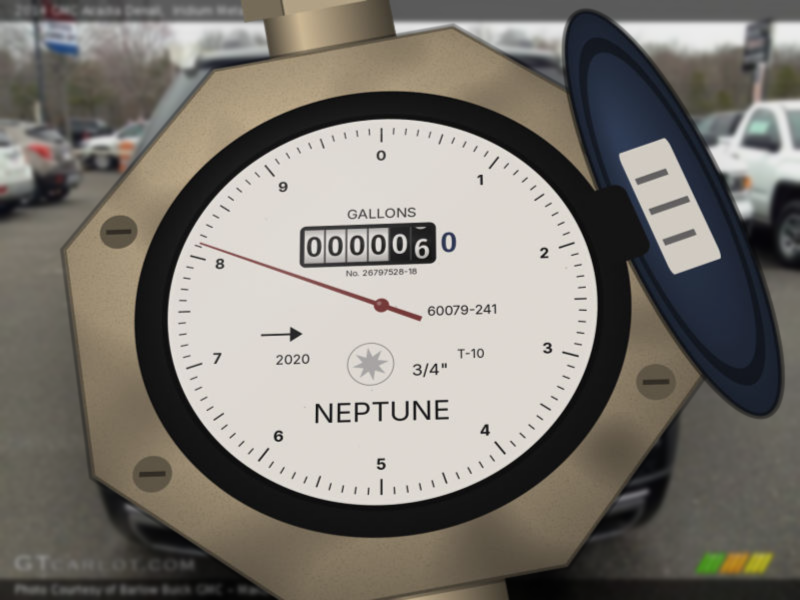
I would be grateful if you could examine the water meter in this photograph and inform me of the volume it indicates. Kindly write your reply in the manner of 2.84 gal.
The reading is 58.1 gal
